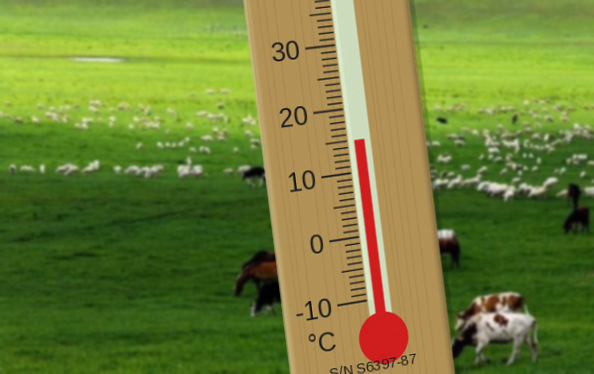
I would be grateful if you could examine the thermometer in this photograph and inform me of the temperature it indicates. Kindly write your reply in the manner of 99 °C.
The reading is 15 °C
